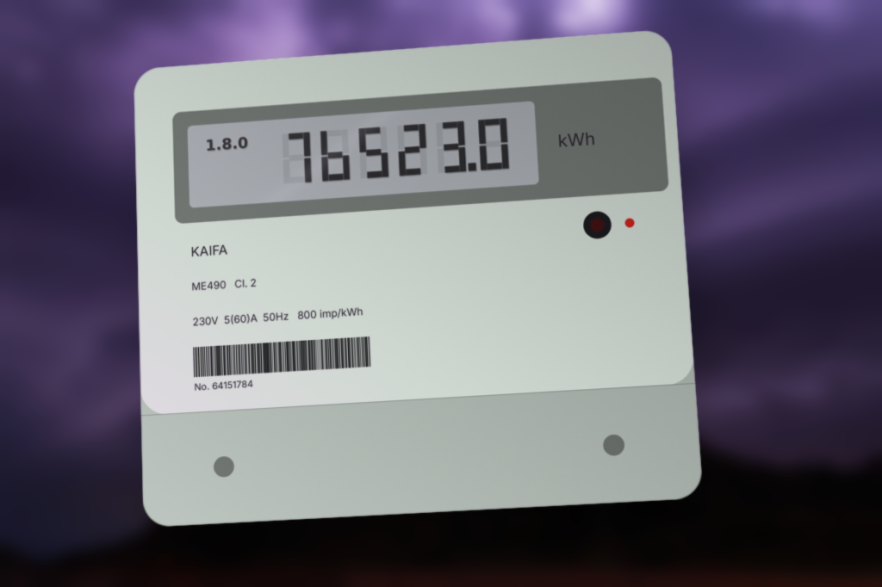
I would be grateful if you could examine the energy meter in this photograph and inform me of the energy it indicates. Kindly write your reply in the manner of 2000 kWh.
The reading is 76523.0 kWh
